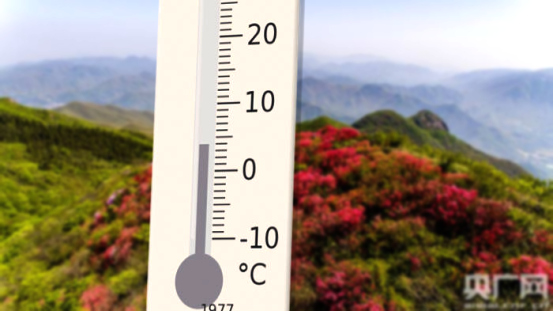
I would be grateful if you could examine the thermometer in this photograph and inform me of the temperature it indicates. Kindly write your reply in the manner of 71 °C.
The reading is 4 °C
